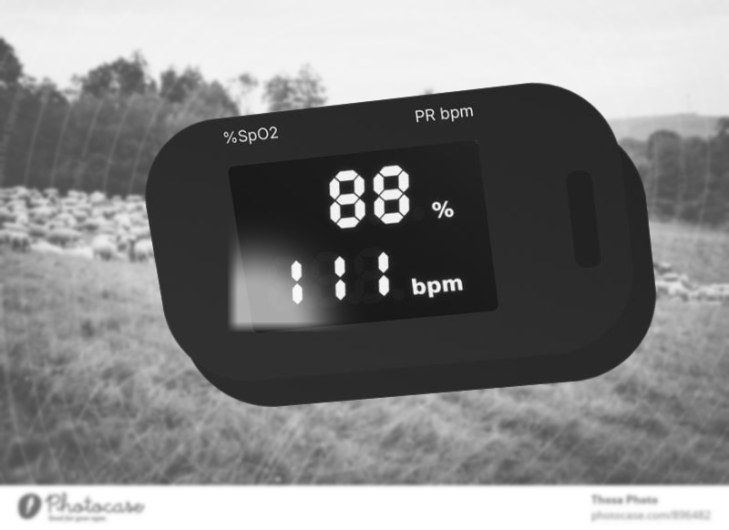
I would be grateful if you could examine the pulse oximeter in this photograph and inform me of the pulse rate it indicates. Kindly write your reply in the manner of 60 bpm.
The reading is 111 bpm
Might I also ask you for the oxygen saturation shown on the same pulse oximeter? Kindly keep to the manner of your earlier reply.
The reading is 88 %
